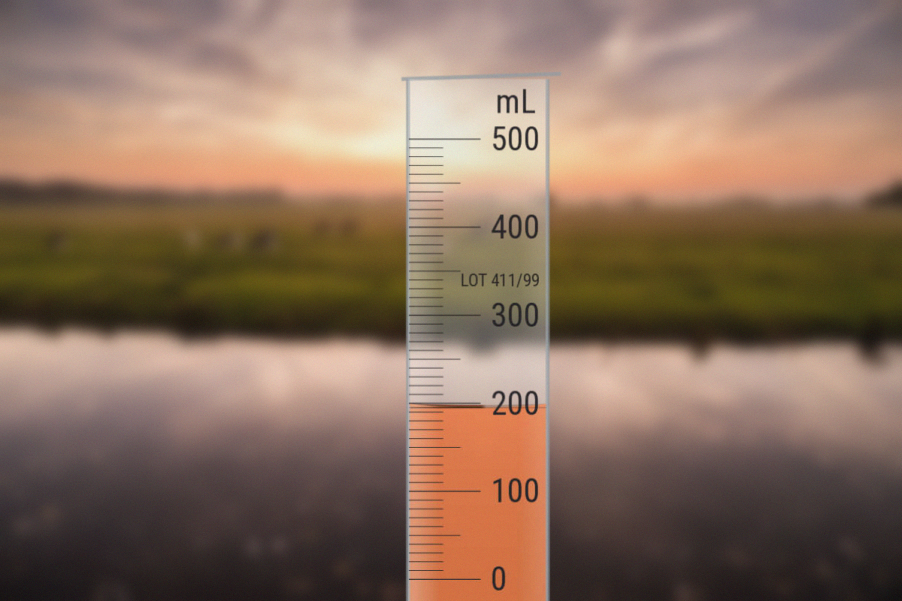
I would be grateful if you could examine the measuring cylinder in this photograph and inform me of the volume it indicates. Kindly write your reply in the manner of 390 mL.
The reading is 195 mL
